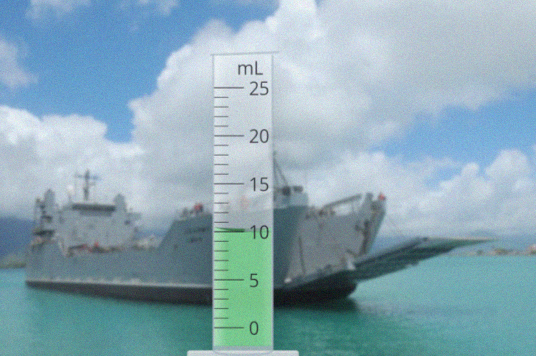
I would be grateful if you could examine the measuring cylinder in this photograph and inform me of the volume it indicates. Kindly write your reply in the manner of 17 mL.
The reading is 10 mL
